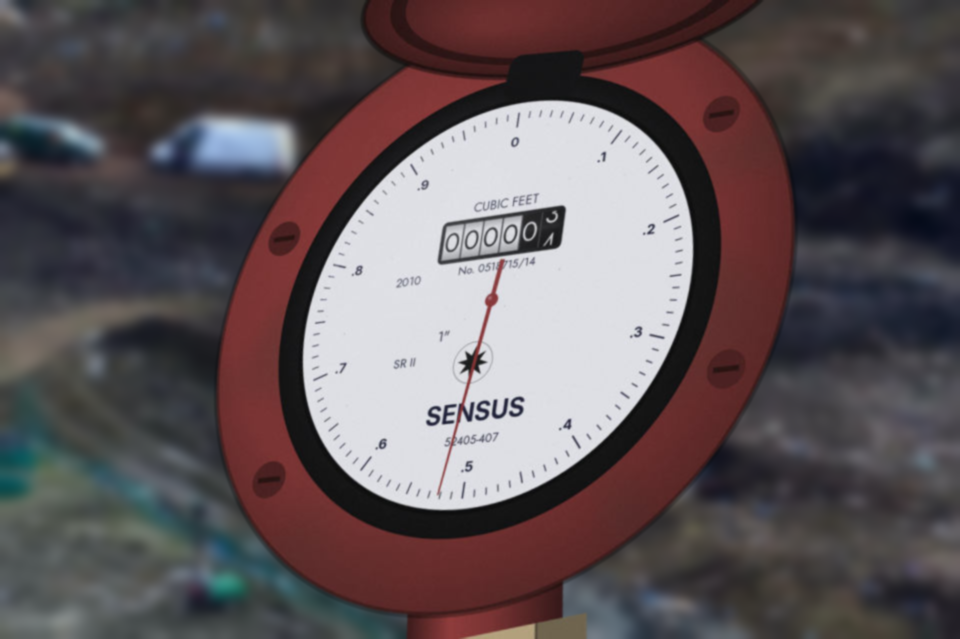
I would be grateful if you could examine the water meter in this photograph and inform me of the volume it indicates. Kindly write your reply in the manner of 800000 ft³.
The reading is 3.52 ft³
